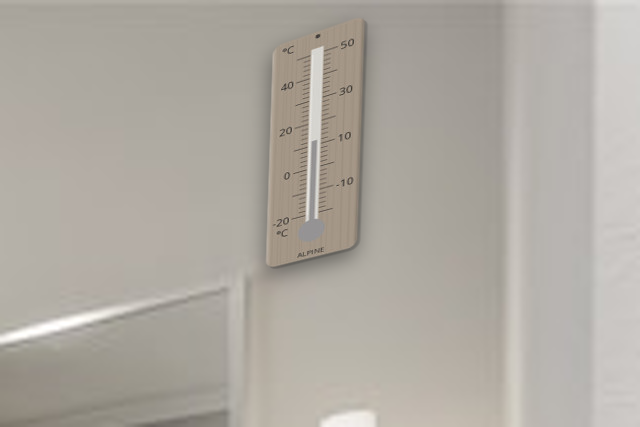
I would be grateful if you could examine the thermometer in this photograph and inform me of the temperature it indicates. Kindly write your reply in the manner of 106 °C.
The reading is 12 °C
